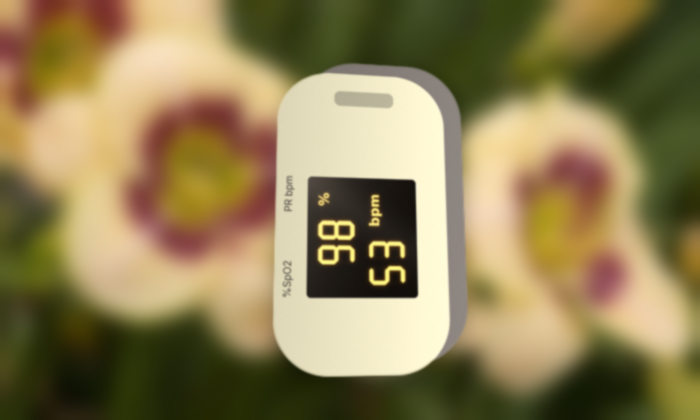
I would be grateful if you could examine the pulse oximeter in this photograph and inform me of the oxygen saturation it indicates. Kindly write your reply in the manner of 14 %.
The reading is 98 %
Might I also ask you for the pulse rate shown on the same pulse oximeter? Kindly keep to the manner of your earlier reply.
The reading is 53 bpm
